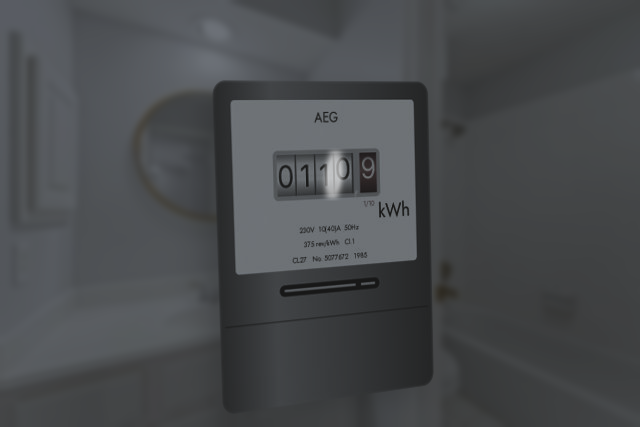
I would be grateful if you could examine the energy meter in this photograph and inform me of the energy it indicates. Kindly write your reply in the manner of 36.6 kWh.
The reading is 110.9 kWh
